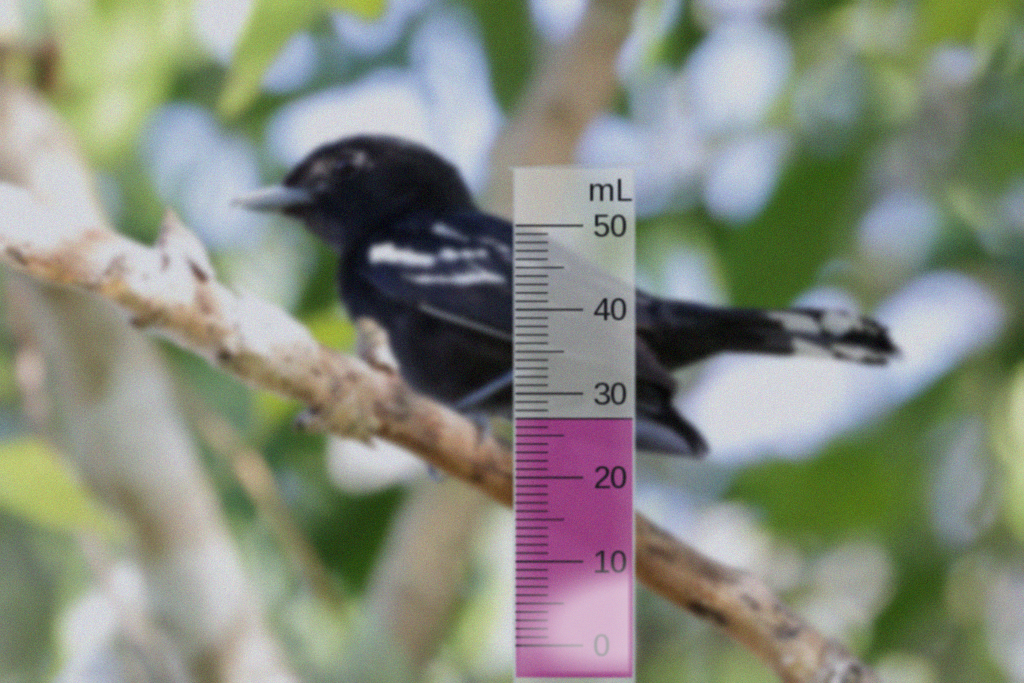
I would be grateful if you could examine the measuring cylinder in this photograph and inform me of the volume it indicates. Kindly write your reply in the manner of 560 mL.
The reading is 27 mL
